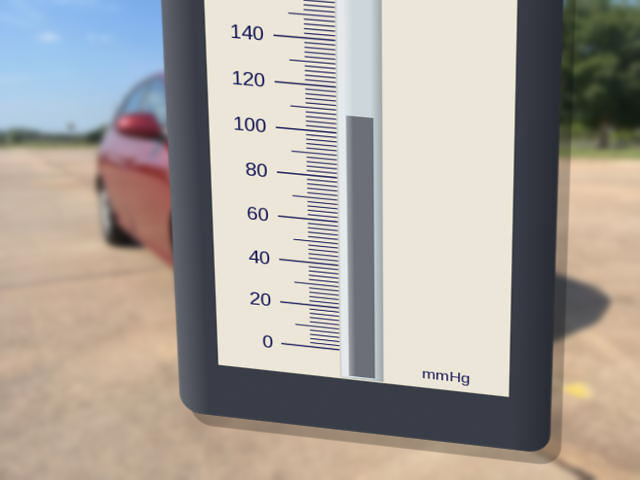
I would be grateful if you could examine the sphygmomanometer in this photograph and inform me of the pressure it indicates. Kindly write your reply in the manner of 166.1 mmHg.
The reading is 108 mmHg
